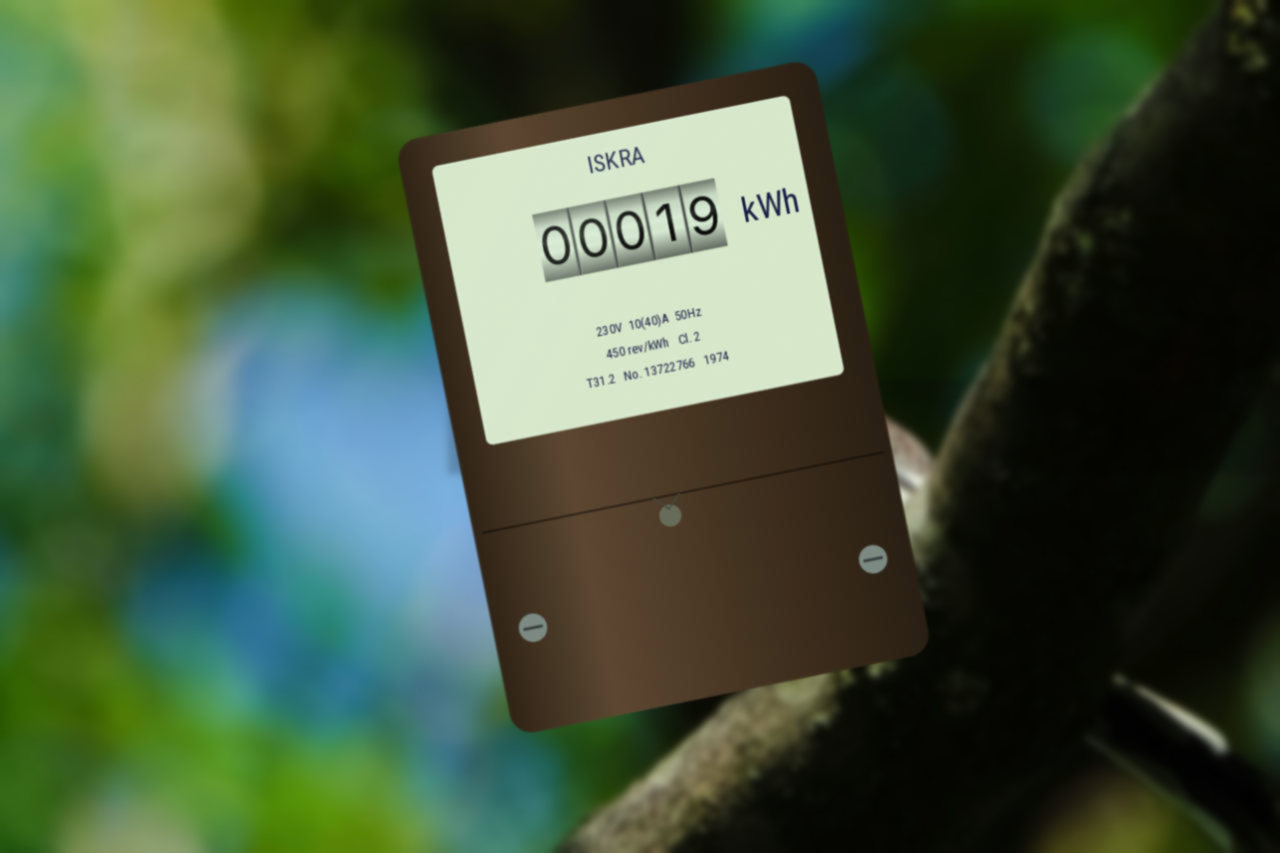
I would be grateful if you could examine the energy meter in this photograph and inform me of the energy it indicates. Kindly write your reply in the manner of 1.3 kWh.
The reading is 19 kWh
